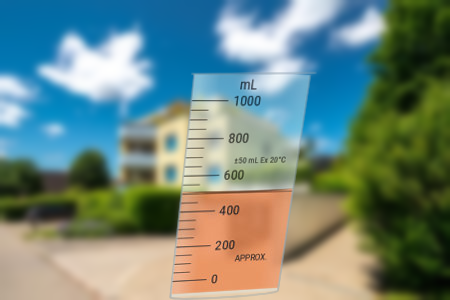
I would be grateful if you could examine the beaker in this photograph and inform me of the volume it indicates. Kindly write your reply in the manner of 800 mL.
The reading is 500 mL
